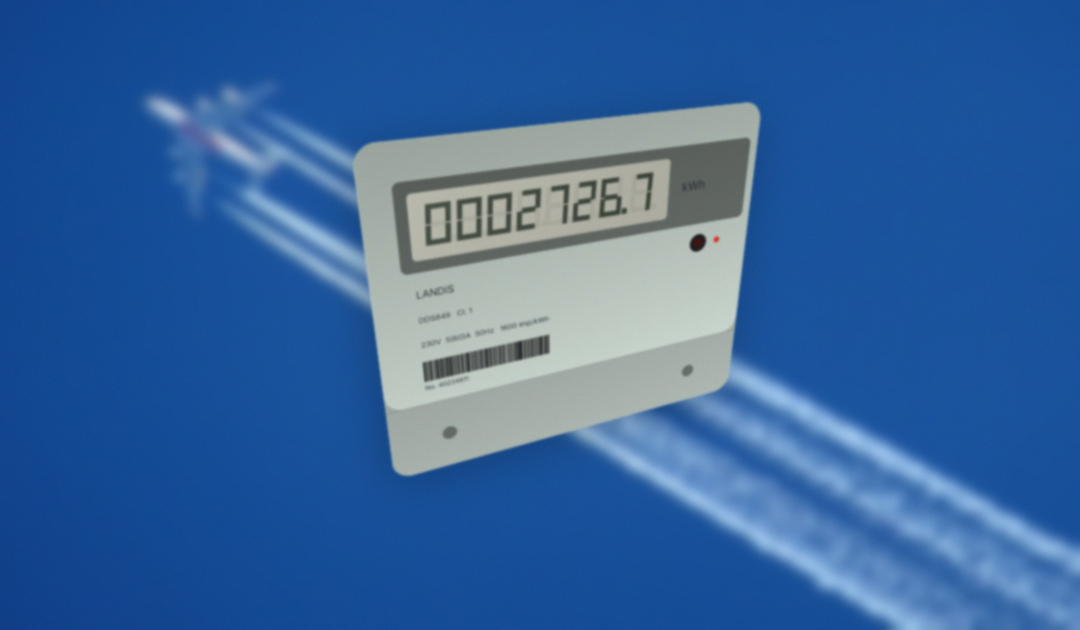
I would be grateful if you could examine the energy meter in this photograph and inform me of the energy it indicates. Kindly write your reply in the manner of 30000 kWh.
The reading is 2726.7 kWh
